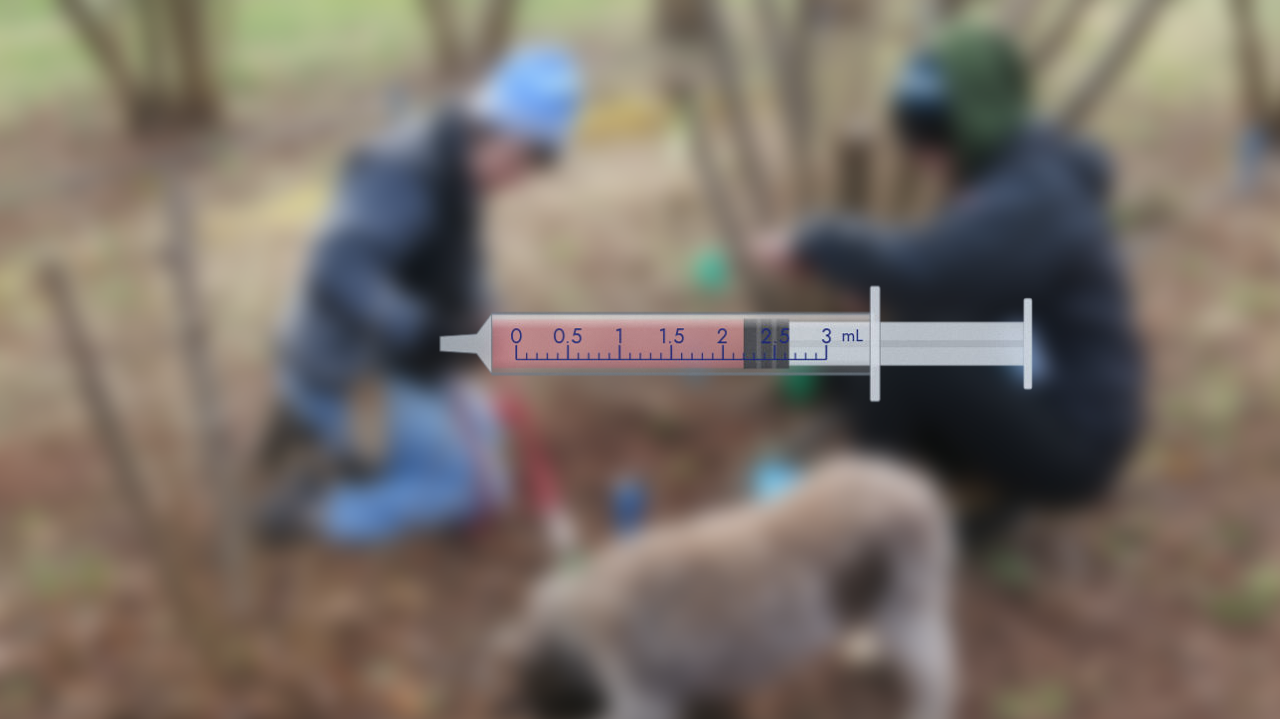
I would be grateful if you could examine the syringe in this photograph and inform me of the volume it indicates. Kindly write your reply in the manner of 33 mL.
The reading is 2.2 mL
